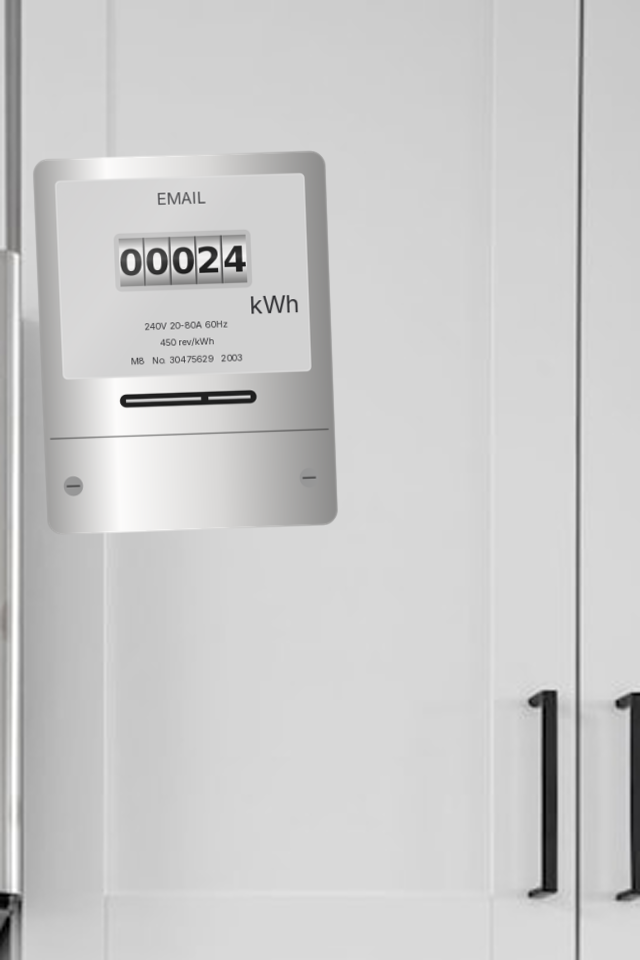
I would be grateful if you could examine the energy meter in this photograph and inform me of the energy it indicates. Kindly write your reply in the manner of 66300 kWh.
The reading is 24 kWh
